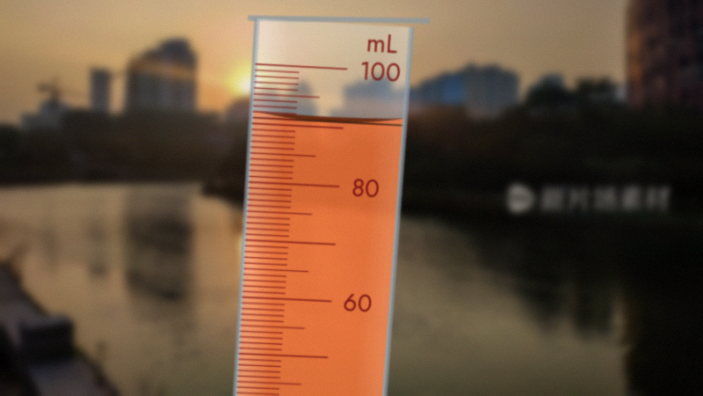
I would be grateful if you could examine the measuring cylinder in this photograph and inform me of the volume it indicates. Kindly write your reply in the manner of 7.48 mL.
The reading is 91 mL
